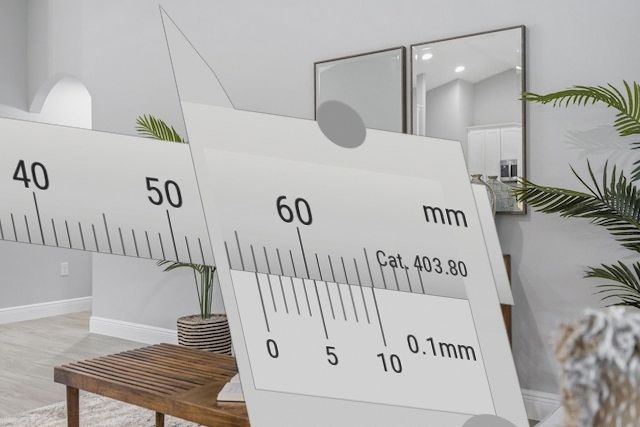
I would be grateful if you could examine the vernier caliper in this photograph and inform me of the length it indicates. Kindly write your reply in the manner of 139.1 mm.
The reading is 55.9 mm
